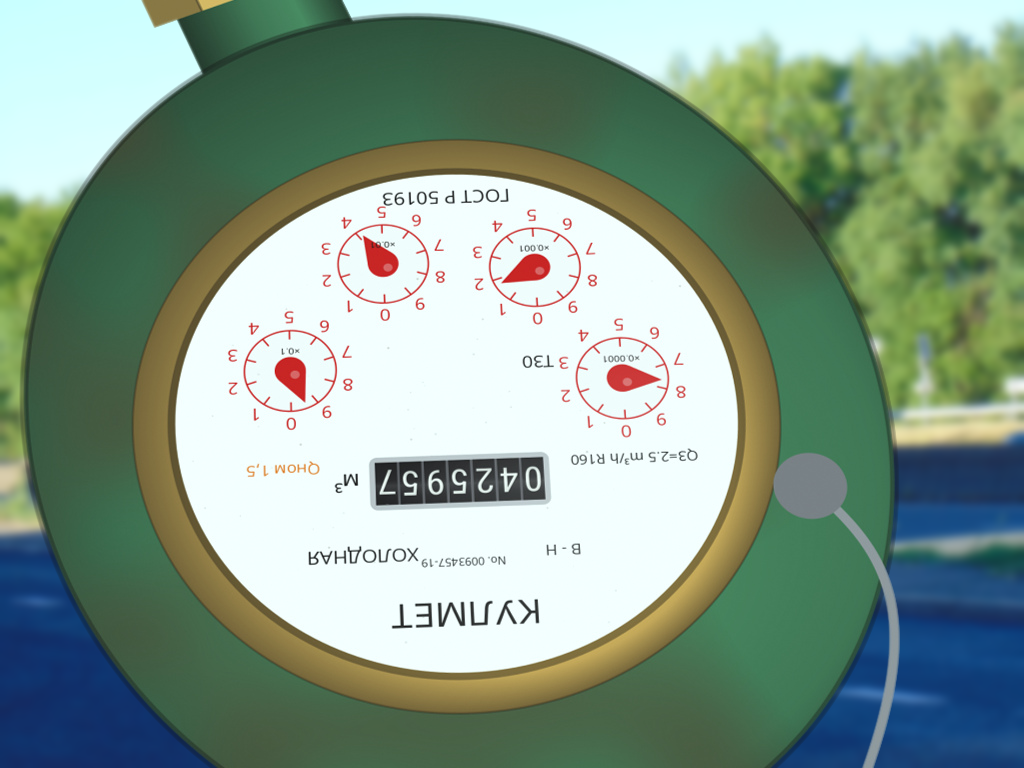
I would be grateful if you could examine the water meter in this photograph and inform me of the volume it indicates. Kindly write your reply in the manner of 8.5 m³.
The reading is 425956.9417 m³
